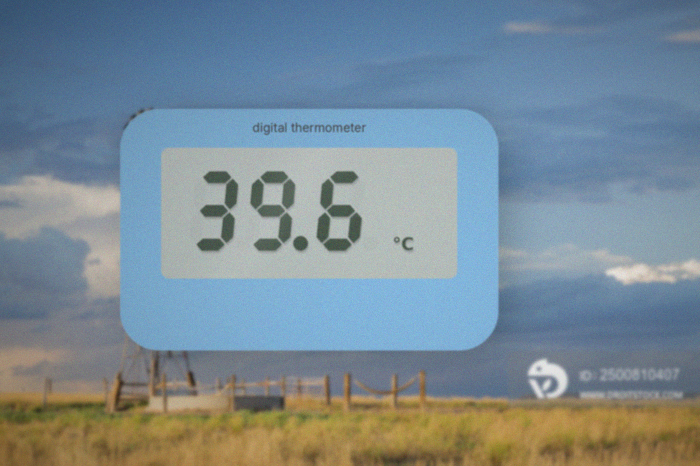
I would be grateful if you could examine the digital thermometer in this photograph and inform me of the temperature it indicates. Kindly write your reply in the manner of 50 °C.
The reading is 39.6 °C
